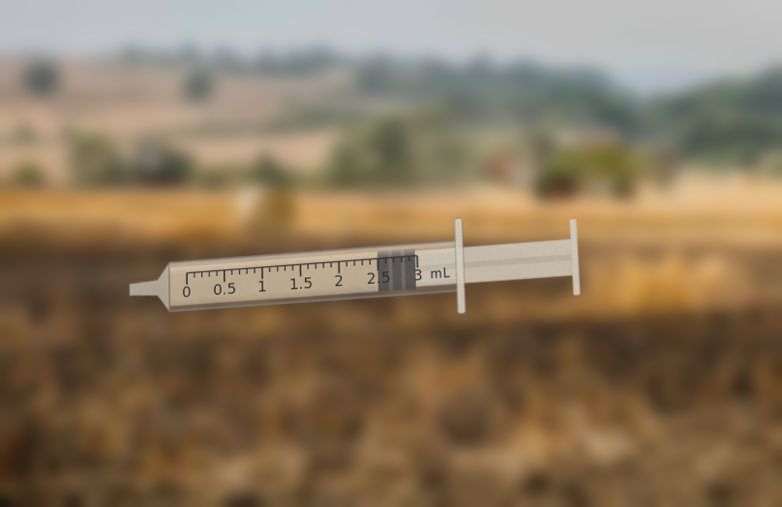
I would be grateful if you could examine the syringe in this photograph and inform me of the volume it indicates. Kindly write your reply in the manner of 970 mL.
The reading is 2.5 mL
